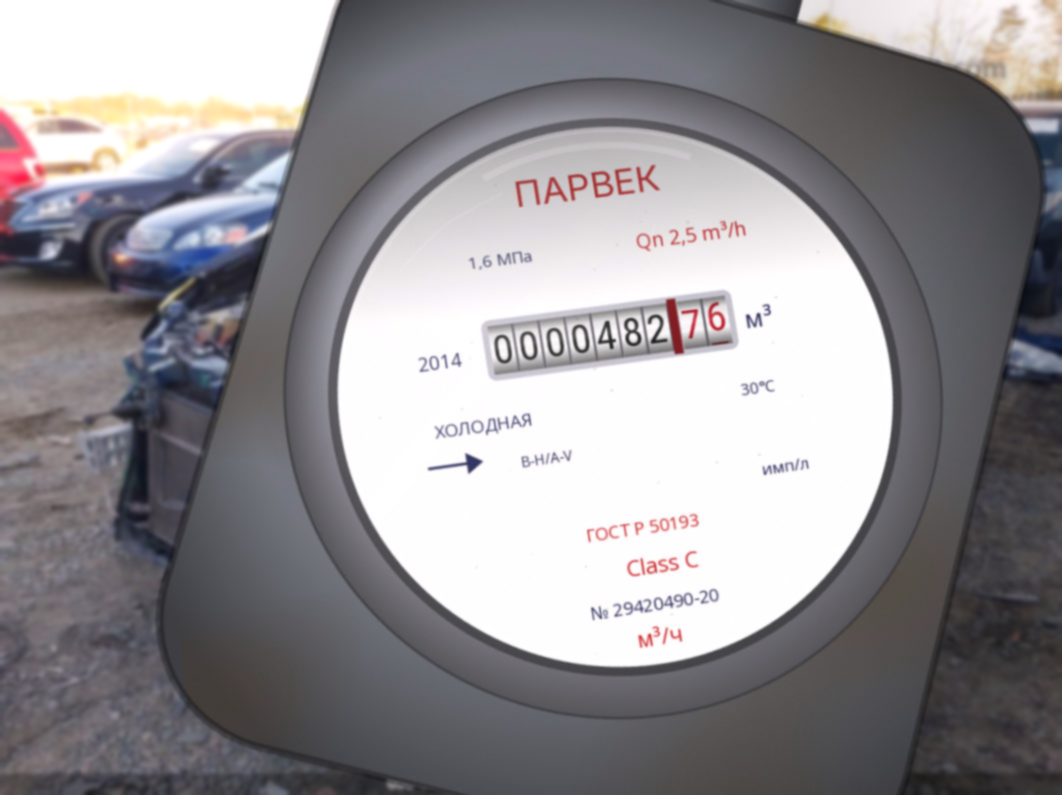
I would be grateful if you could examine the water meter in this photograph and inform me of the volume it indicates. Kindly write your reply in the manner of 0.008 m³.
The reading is 482.76 m³
